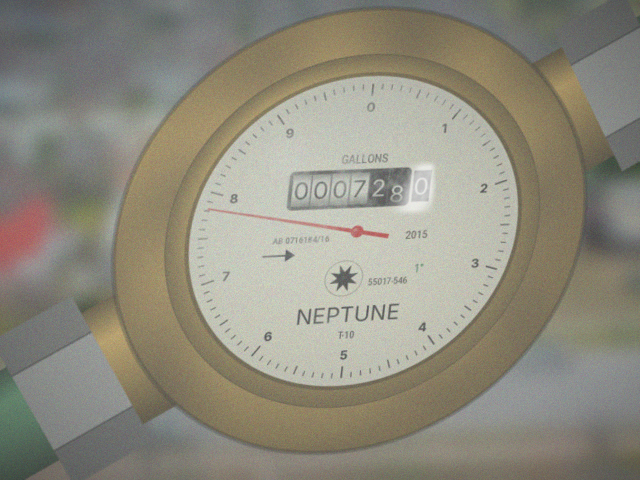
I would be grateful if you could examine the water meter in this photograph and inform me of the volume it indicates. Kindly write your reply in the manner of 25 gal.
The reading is 7277.8 gal
